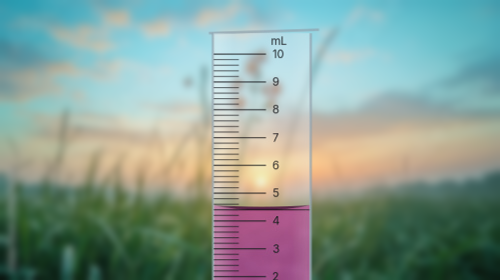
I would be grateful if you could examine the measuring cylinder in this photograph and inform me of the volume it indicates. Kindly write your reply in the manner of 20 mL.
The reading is 4.4 mL
